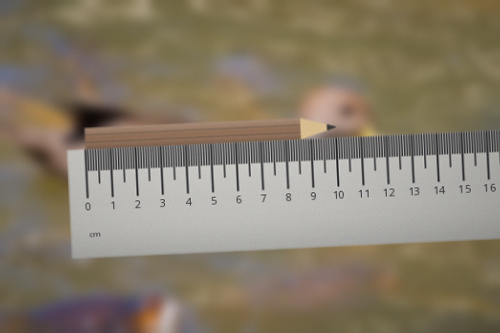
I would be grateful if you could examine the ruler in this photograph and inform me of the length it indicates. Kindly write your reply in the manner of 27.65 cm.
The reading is 10 cm
